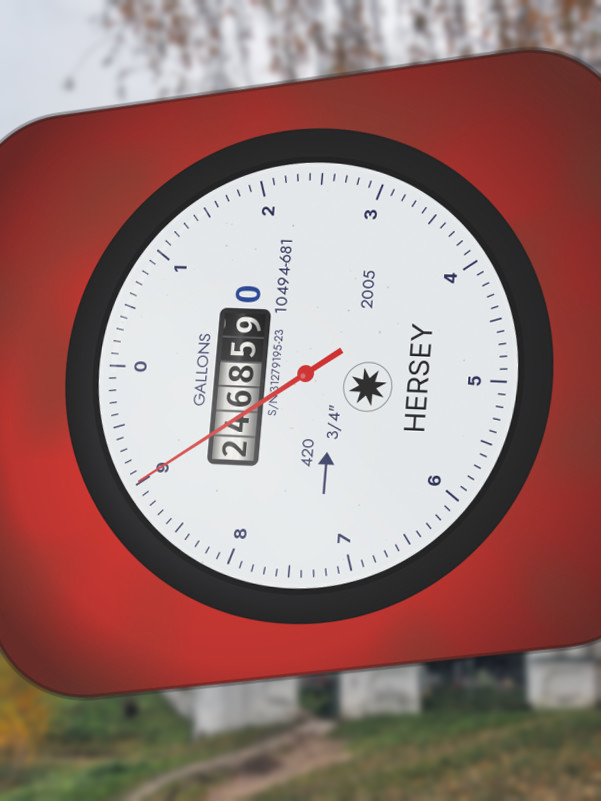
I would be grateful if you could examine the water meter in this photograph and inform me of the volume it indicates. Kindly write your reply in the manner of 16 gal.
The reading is 2468589.0 gal
